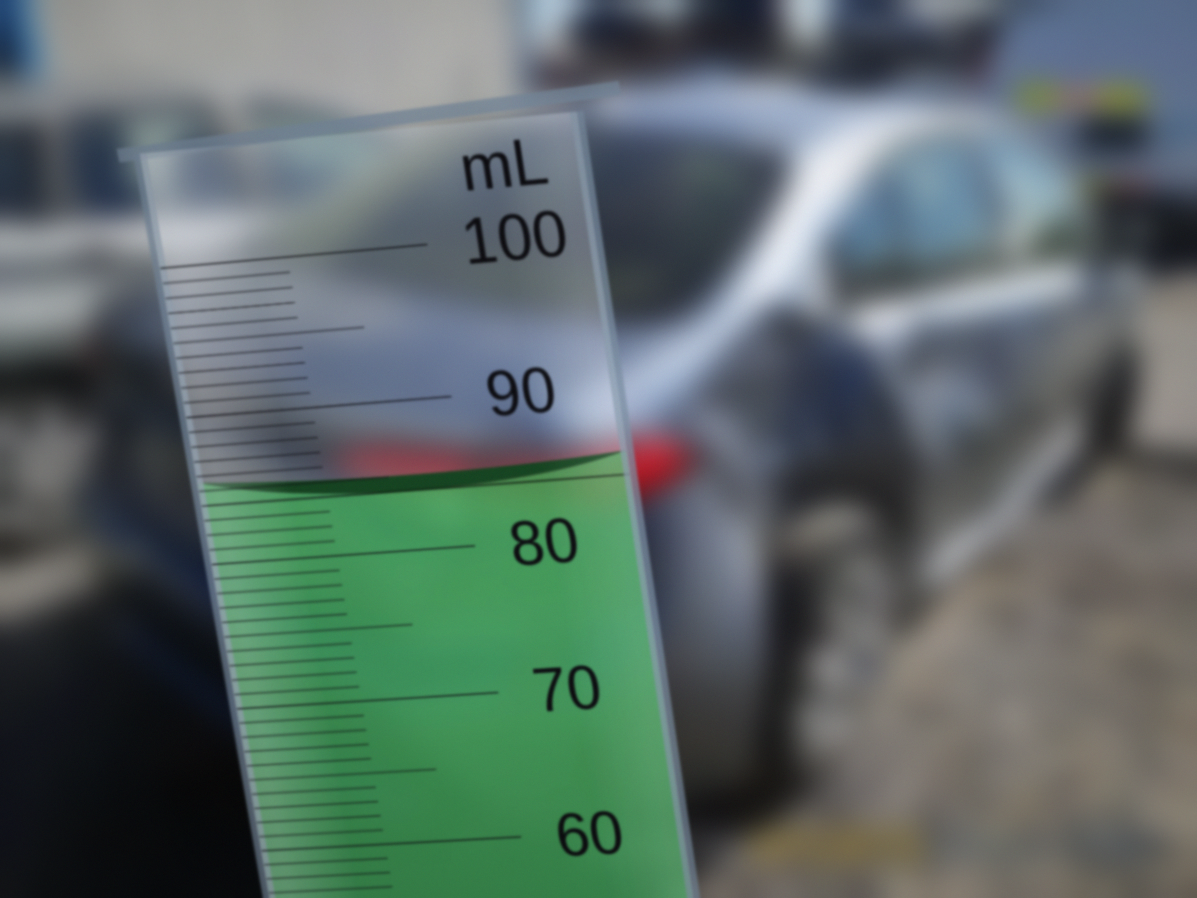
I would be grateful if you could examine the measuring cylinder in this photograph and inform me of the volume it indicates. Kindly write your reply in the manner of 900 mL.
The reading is 84 mL
